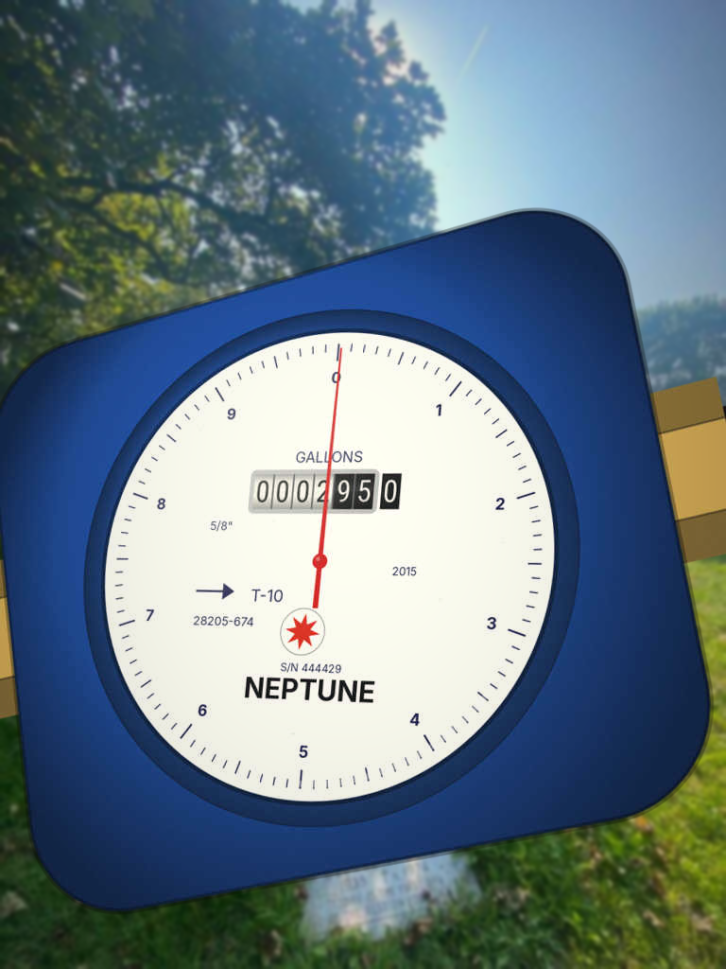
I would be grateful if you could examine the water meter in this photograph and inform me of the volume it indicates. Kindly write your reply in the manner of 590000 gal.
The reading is 2950.0 gal
